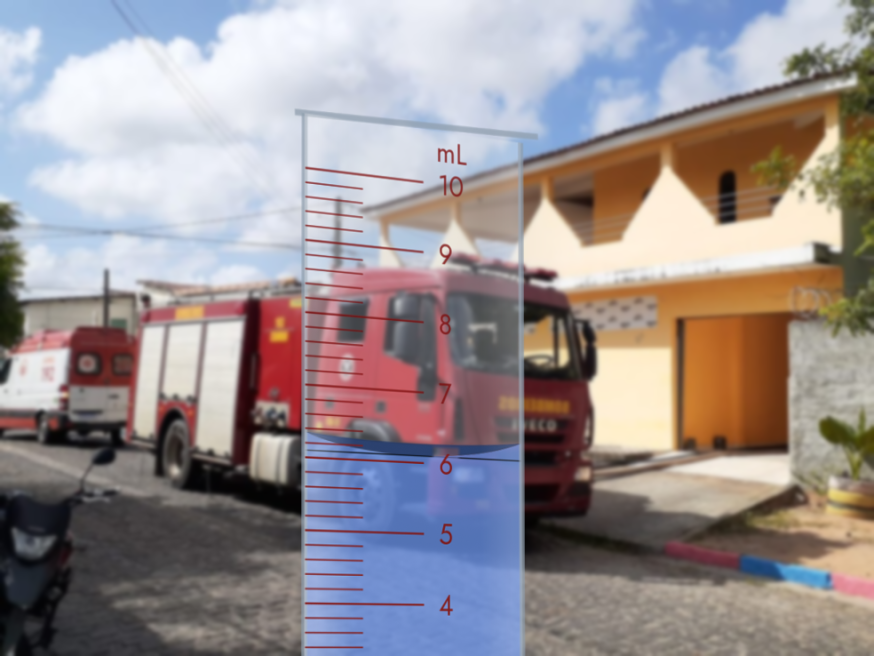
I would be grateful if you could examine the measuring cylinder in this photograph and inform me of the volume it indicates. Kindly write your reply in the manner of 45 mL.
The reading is 6.1 mL
